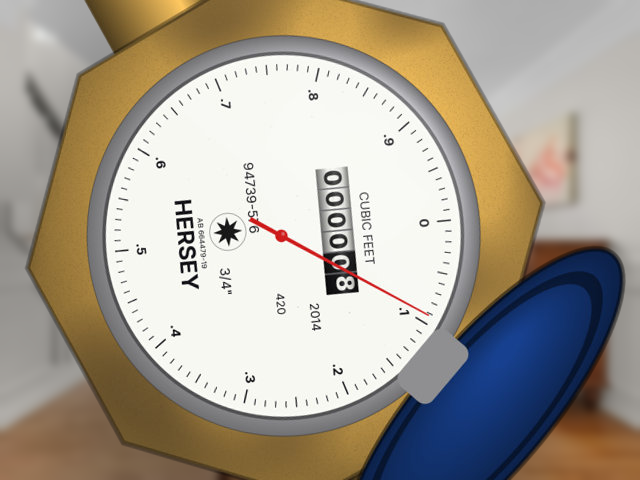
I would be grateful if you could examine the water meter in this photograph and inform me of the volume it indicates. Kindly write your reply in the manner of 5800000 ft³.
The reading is 8.09 ft³
